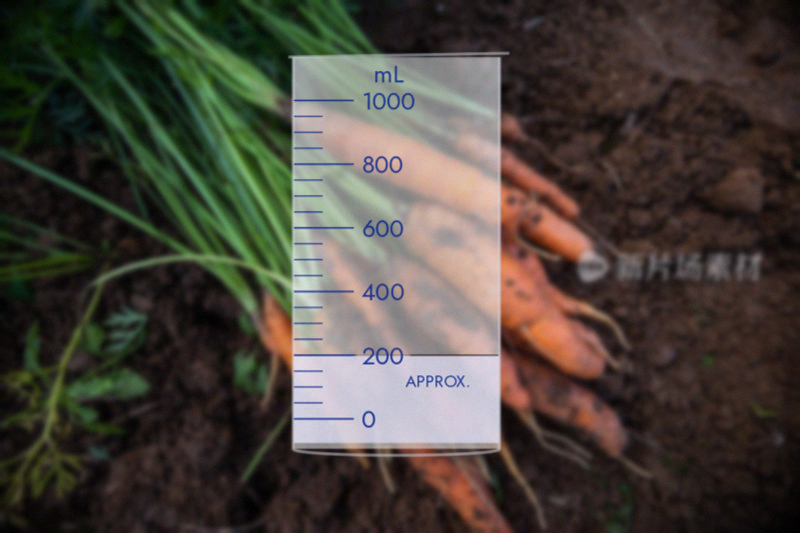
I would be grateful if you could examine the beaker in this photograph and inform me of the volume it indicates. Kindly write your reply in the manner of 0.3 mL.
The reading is 200 mL
